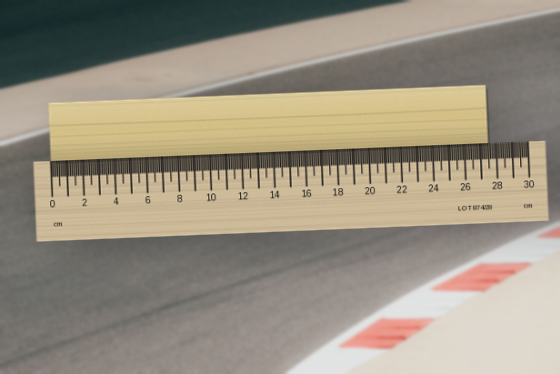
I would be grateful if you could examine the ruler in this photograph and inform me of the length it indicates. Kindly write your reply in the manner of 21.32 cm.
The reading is 27.5 cm
